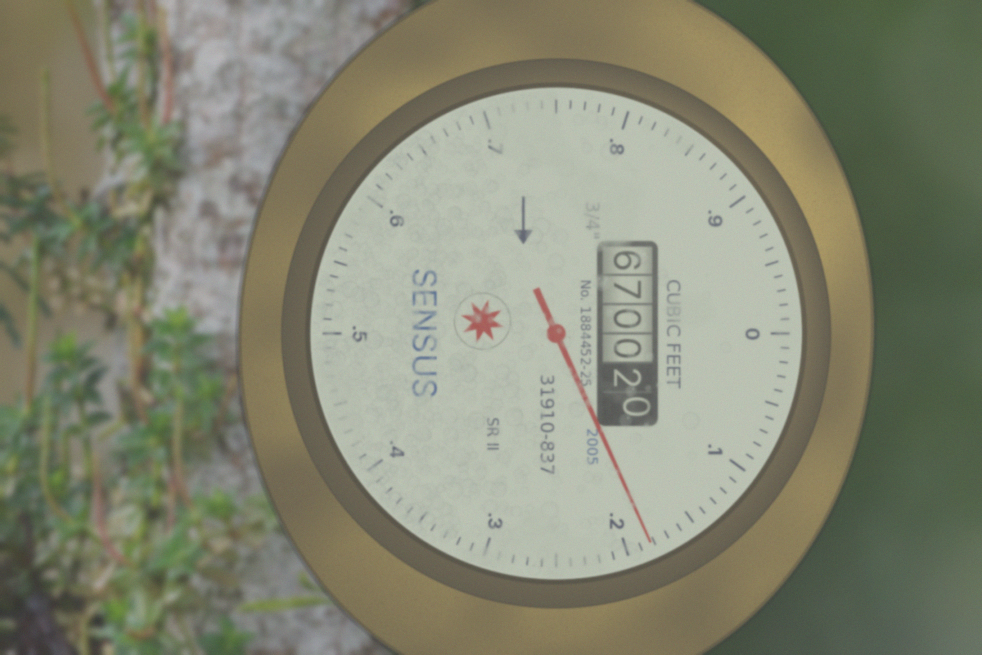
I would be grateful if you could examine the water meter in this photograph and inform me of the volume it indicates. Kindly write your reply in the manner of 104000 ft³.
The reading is 670020.18 ft³
